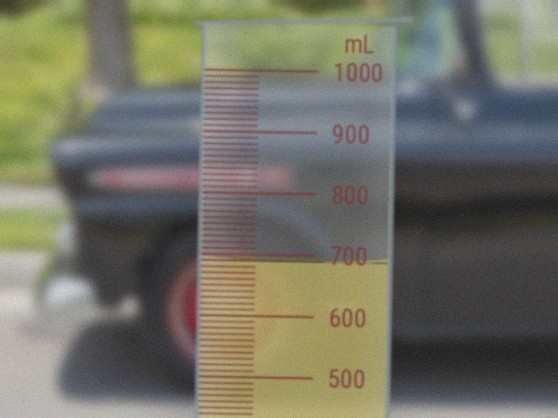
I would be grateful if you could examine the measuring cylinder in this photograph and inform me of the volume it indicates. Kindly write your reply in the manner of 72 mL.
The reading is 690 mL
